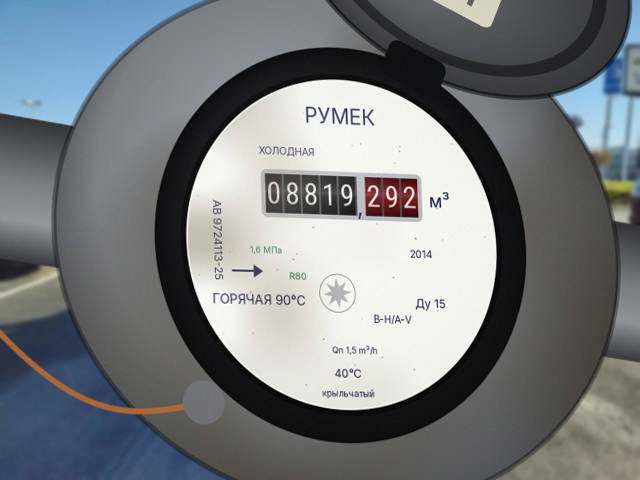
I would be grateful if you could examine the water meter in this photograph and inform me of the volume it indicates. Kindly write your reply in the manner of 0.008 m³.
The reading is 8819.292 m³
